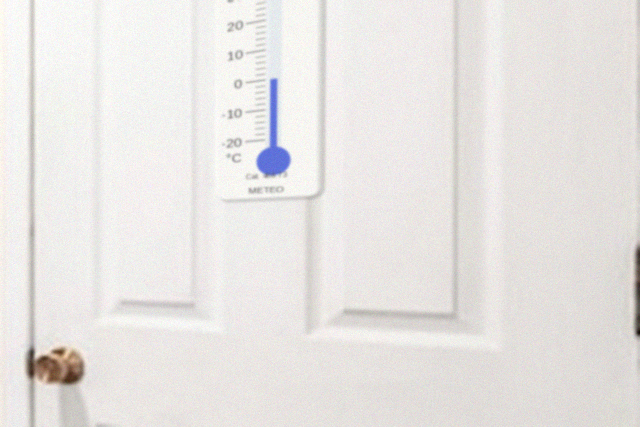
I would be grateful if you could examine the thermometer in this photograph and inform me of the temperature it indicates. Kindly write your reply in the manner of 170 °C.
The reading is 0 °C
